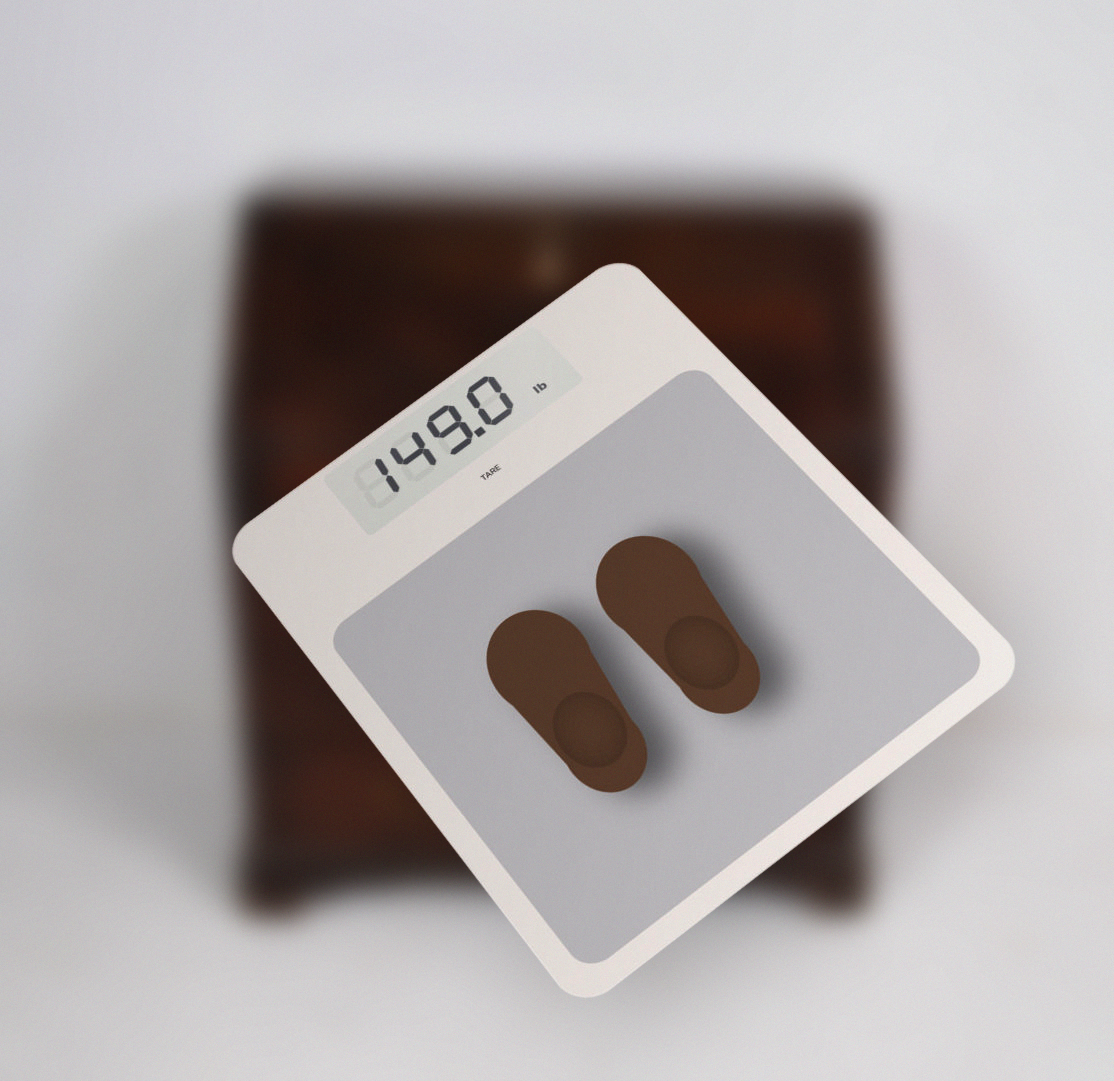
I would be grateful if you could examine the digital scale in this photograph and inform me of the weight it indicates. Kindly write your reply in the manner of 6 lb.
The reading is 149.0 lb
